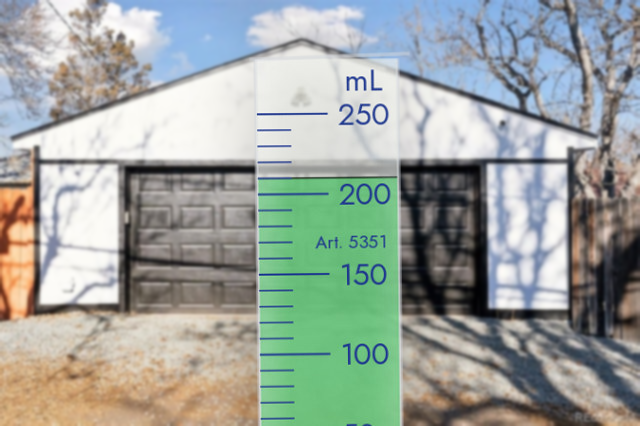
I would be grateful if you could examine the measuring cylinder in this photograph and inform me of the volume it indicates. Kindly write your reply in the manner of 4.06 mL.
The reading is 210 mL
